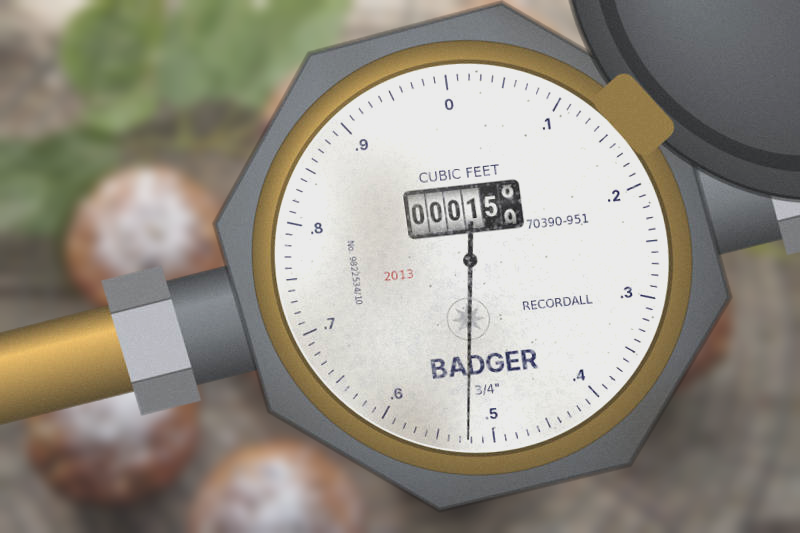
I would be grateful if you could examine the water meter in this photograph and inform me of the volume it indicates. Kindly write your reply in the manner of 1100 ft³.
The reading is 158.52 ft³
